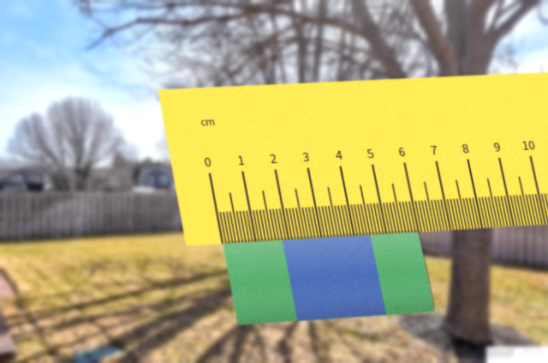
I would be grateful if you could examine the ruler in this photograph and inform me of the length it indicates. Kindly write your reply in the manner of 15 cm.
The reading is 6 cm
